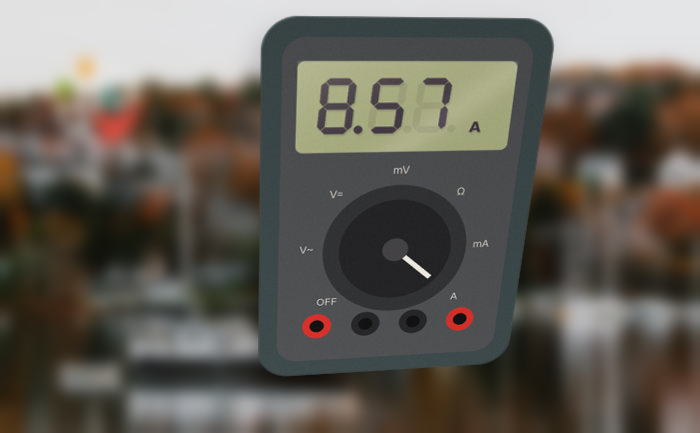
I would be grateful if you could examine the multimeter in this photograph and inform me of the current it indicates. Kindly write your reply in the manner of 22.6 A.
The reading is 8.57 A
